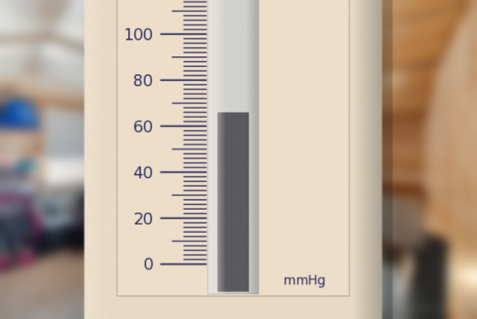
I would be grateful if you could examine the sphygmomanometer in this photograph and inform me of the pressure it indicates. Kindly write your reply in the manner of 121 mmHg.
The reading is 66 mmHg
